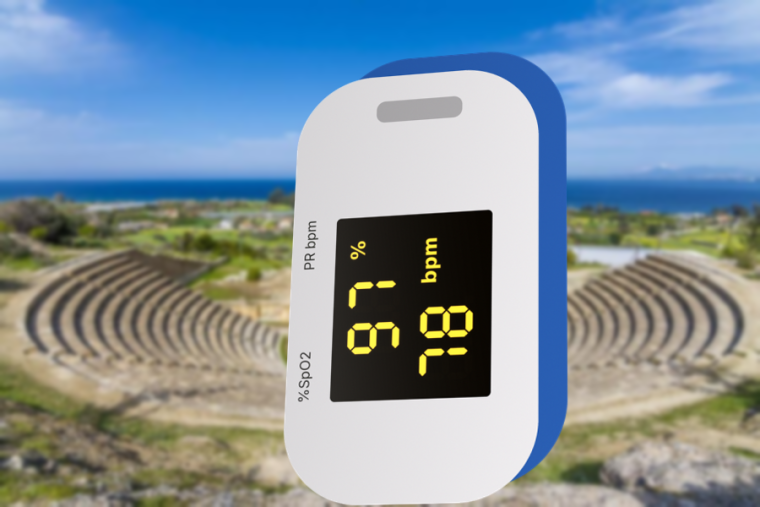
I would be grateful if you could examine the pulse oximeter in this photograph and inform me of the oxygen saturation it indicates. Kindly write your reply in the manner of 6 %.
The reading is 97 %
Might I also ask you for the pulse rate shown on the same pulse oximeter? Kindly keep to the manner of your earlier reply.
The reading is 78 bpm
